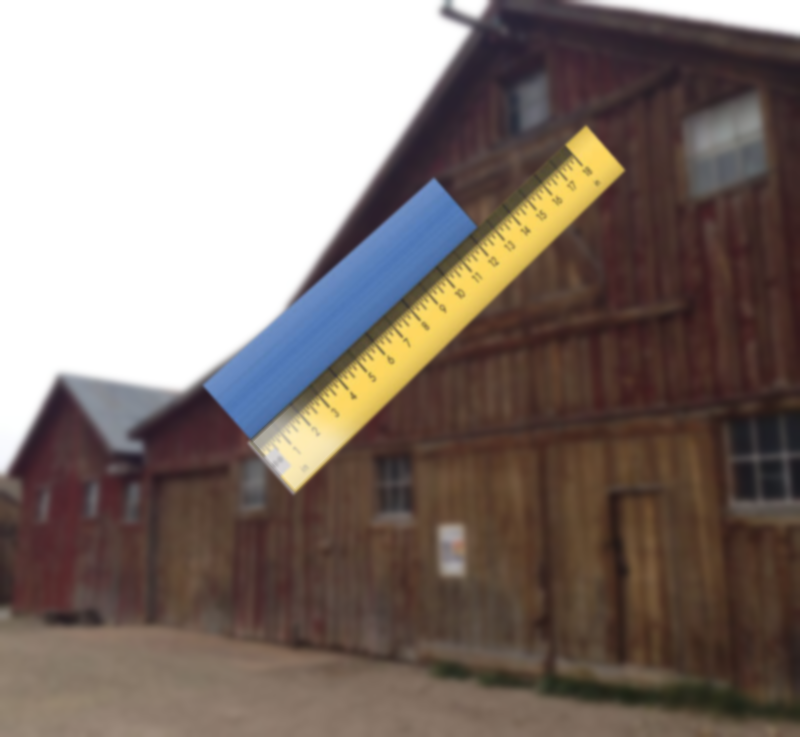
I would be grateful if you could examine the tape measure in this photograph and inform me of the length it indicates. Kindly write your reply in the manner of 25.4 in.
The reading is 12.5 in
